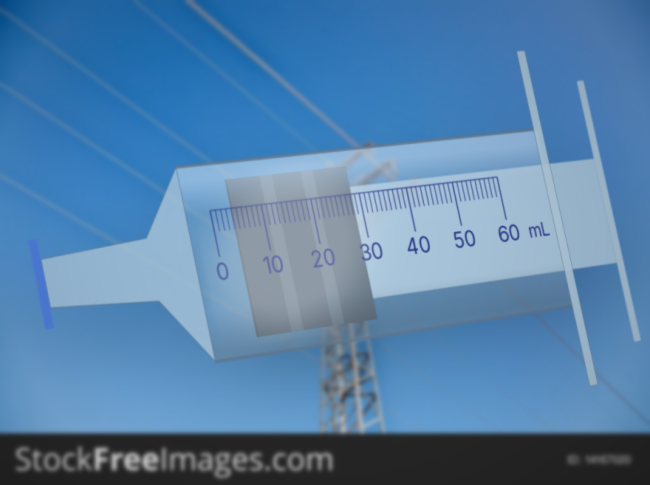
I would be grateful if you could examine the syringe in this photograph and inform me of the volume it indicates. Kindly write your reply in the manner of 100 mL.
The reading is 4 mL
